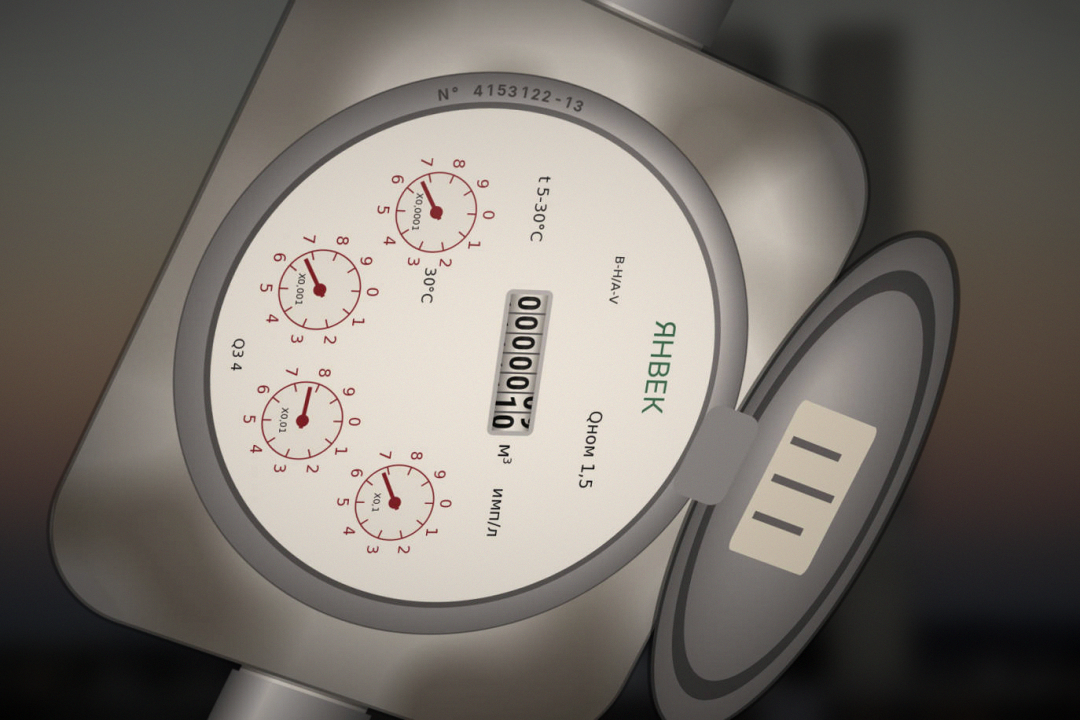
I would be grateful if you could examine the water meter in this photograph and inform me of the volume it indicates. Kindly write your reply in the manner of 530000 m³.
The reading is 9.6766 m³
